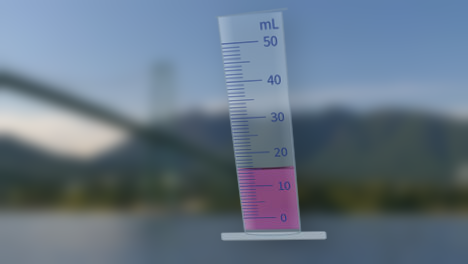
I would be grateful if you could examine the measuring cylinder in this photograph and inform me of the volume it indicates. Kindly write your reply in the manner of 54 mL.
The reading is 15 mL
